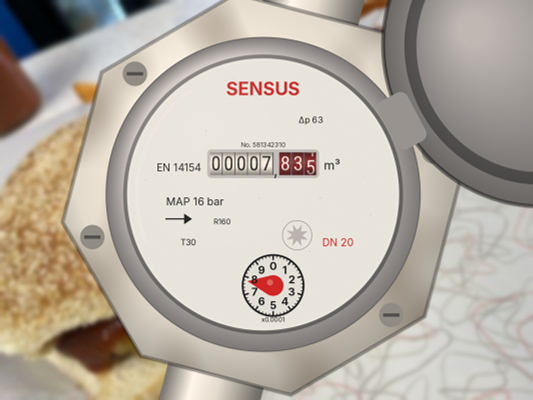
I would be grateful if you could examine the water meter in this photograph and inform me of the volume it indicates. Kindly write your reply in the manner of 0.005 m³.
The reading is 7.8347 m³
